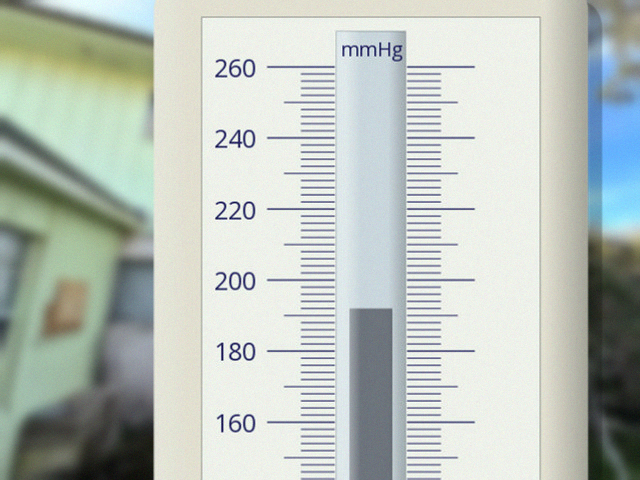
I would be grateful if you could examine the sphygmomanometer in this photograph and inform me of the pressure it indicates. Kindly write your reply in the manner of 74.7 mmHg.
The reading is 192 mmHg
